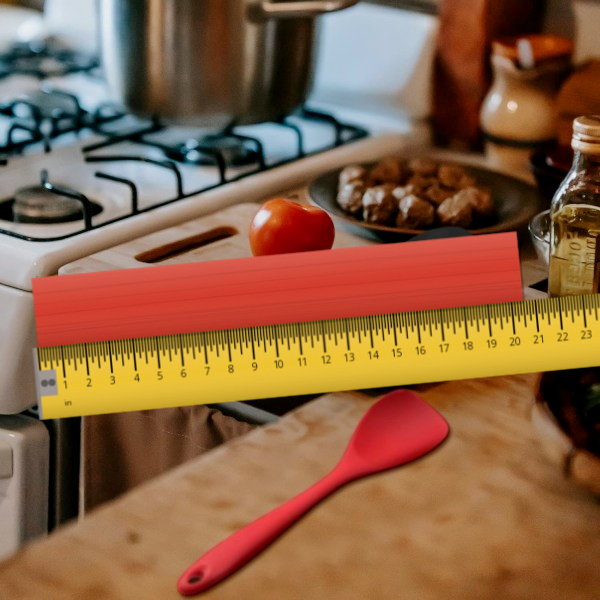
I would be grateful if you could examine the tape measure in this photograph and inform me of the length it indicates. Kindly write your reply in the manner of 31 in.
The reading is 20.5 in
